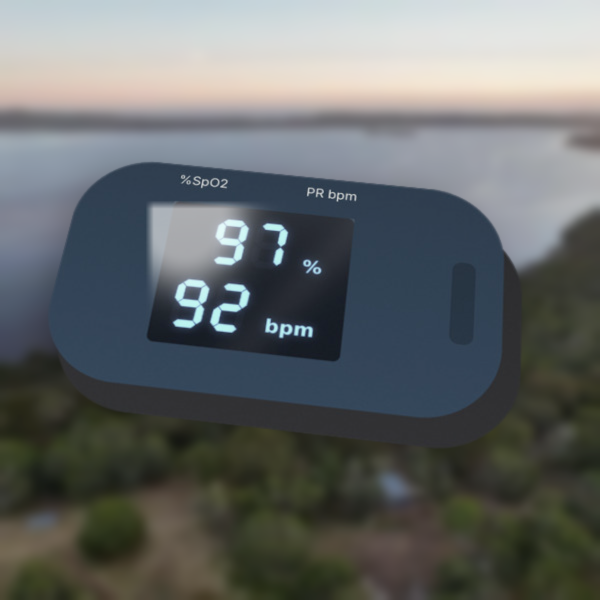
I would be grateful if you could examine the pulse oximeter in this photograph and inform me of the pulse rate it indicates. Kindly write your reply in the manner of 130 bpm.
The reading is 92 bpm
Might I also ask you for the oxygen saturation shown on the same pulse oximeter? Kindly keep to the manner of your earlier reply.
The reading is 97 %
